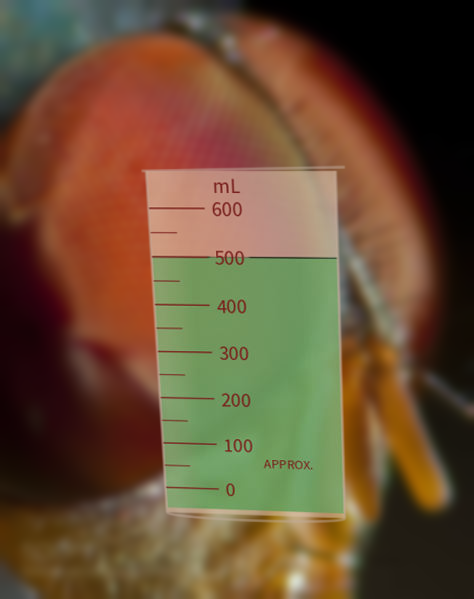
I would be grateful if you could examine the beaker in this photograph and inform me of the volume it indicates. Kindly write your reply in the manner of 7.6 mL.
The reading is 500 mL
